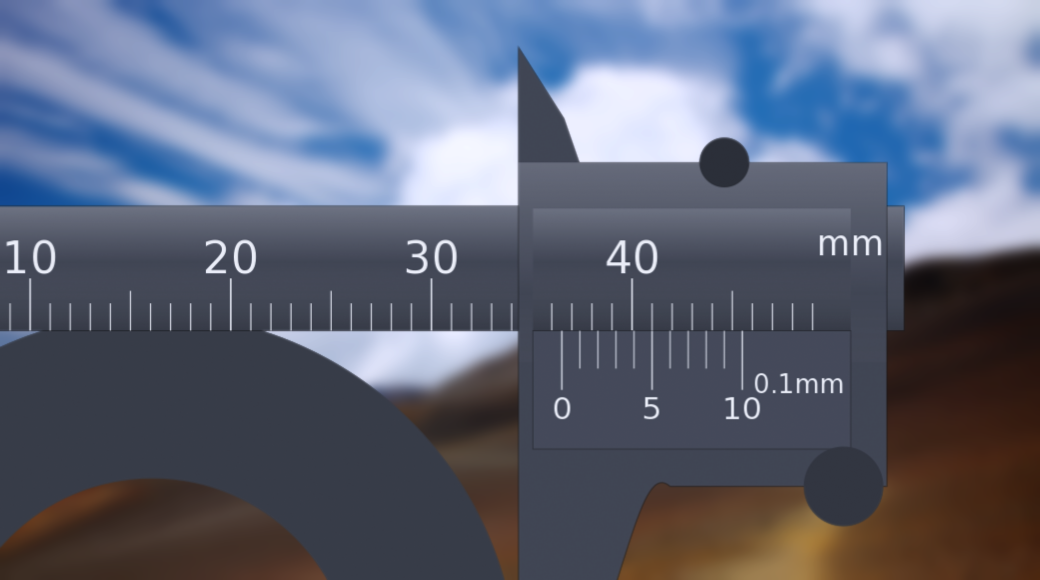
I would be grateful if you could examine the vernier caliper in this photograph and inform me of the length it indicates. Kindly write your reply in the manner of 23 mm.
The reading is 36.5 mm
